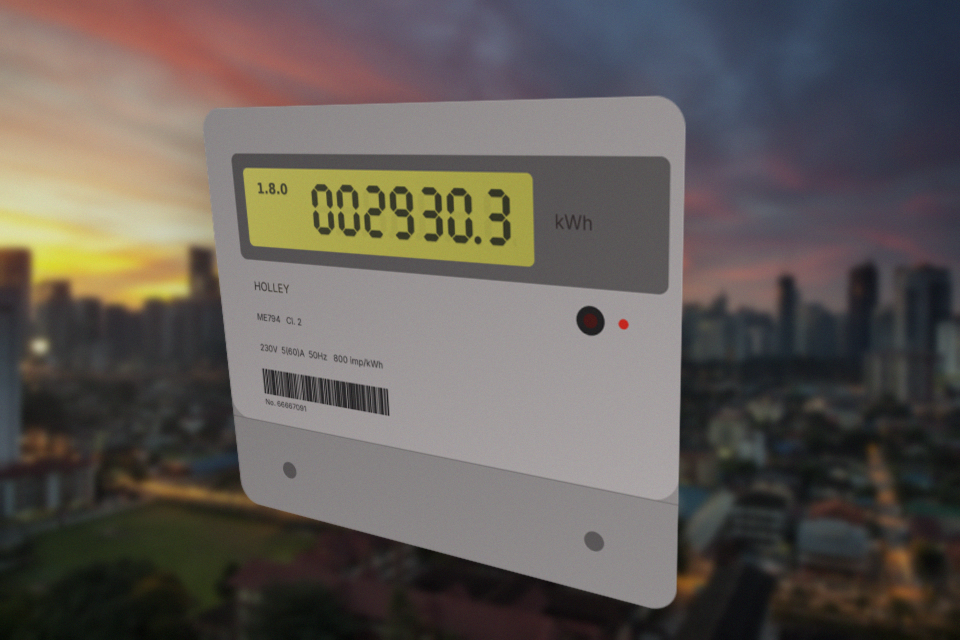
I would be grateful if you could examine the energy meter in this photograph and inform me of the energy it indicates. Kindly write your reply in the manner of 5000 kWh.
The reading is 2930.3 kWh
